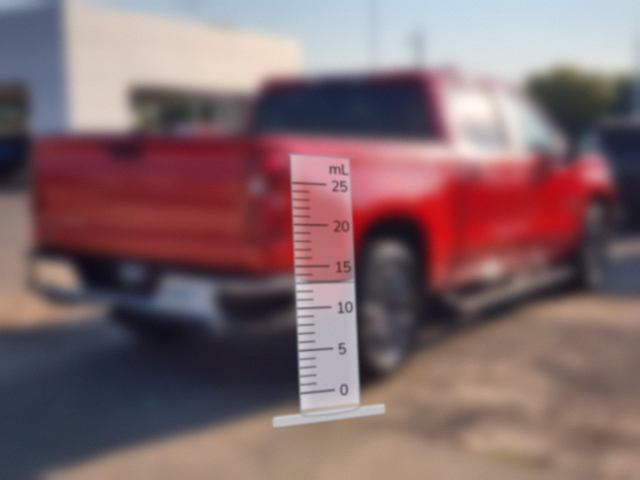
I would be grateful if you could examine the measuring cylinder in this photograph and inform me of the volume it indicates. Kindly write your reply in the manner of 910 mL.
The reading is 13 mL
